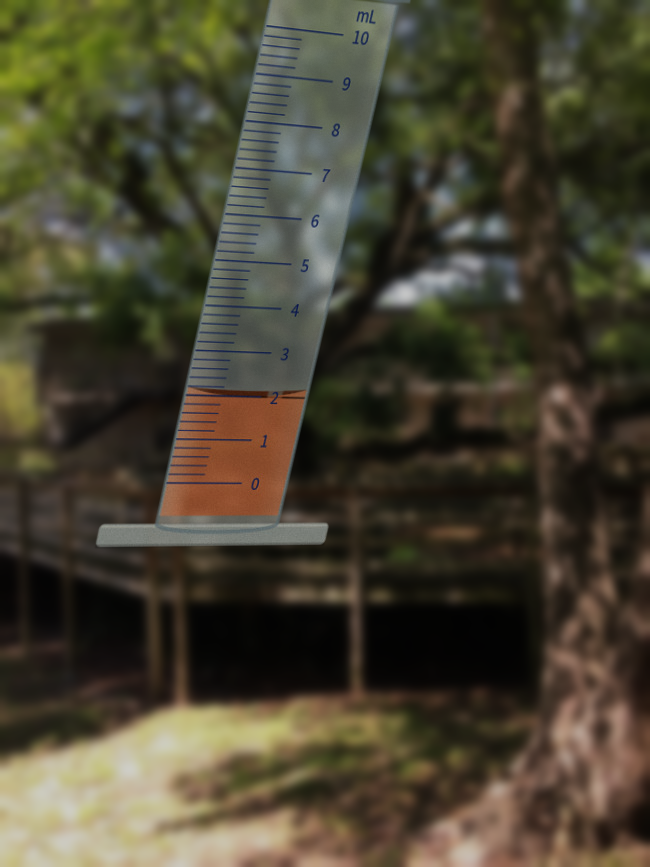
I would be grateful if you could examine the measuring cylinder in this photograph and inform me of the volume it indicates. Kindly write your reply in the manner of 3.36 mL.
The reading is 2 mL
